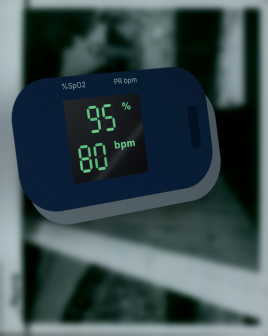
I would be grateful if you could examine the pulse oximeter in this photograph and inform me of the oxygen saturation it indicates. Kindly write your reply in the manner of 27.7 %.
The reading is 95 %
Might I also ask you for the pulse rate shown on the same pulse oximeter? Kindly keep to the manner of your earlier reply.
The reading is 80 bpm
